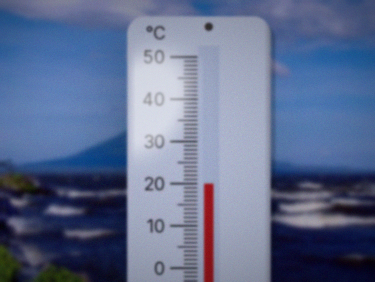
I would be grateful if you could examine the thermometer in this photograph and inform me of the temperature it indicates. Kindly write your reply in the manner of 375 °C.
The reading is 20 °C
